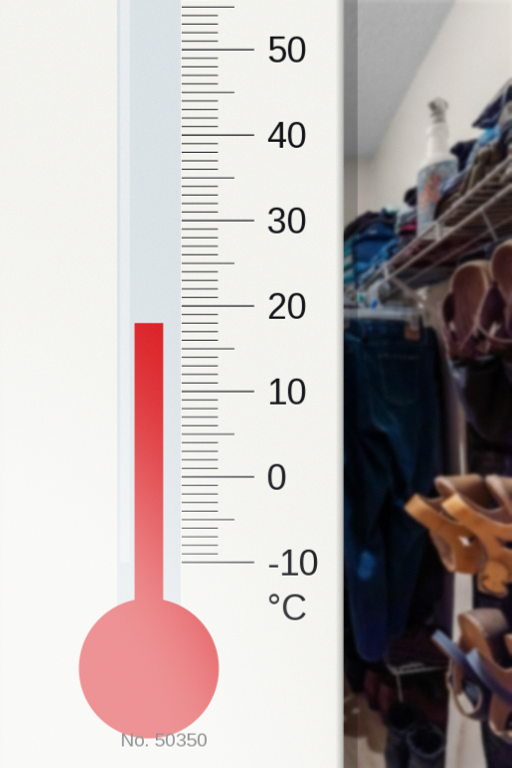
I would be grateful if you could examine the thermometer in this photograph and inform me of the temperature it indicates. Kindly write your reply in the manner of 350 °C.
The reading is 18 °C
